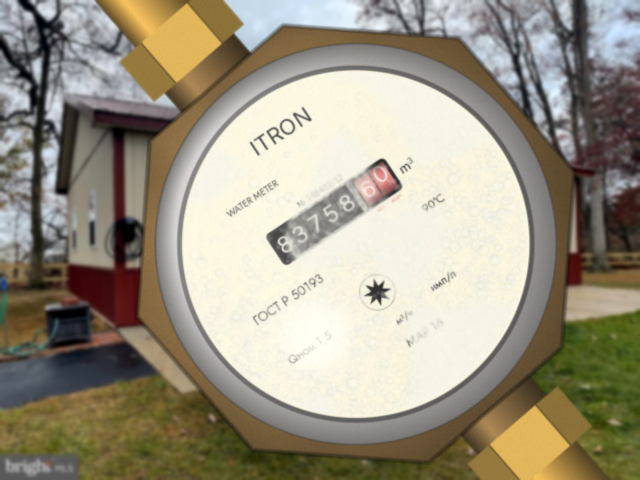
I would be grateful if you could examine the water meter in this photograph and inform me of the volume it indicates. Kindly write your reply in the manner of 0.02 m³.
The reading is 83758.60 m³
